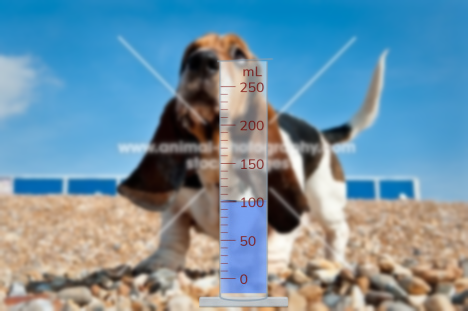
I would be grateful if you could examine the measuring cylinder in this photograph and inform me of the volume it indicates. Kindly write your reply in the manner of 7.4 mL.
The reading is 100 mL
